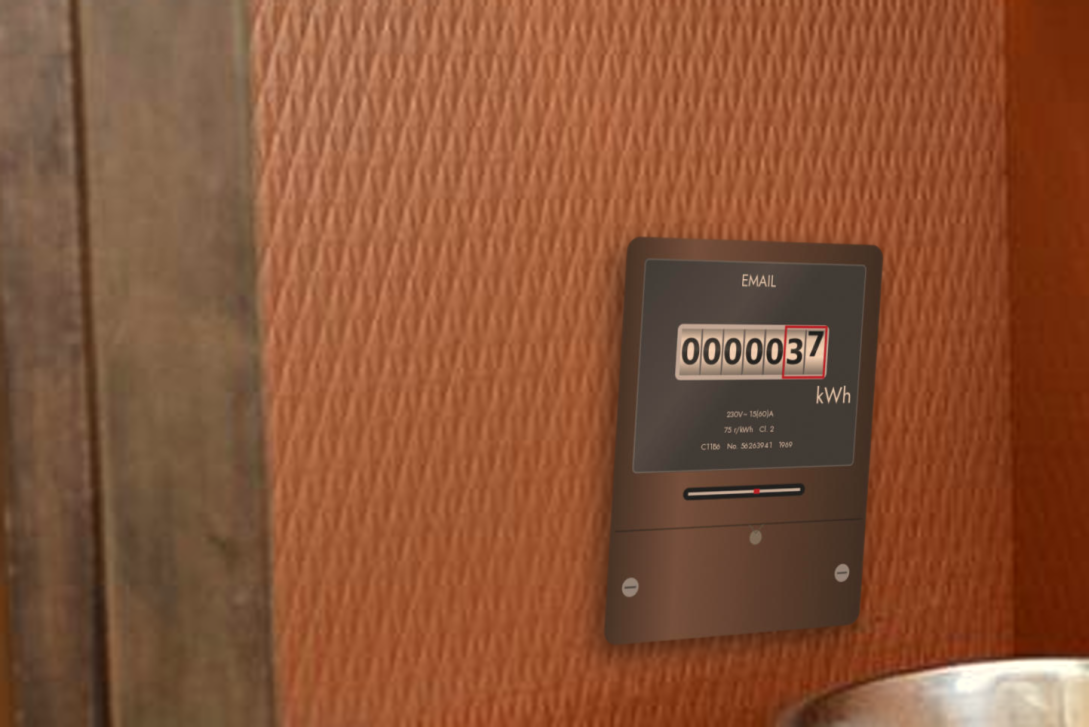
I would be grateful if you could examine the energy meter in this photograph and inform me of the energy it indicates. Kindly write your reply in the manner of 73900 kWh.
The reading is 0.37 kWh
